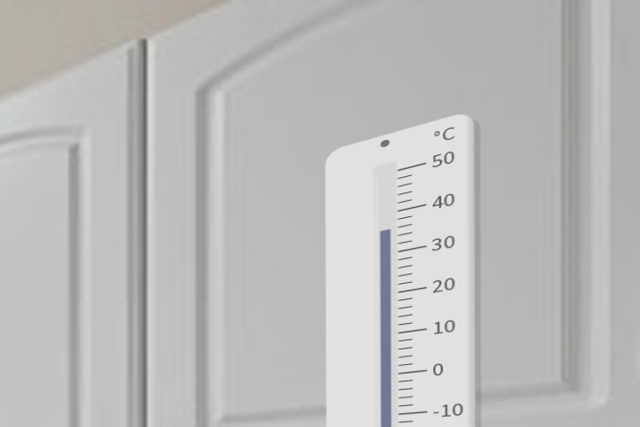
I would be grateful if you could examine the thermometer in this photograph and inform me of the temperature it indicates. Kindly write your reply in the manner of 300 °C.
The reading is 36 °C
